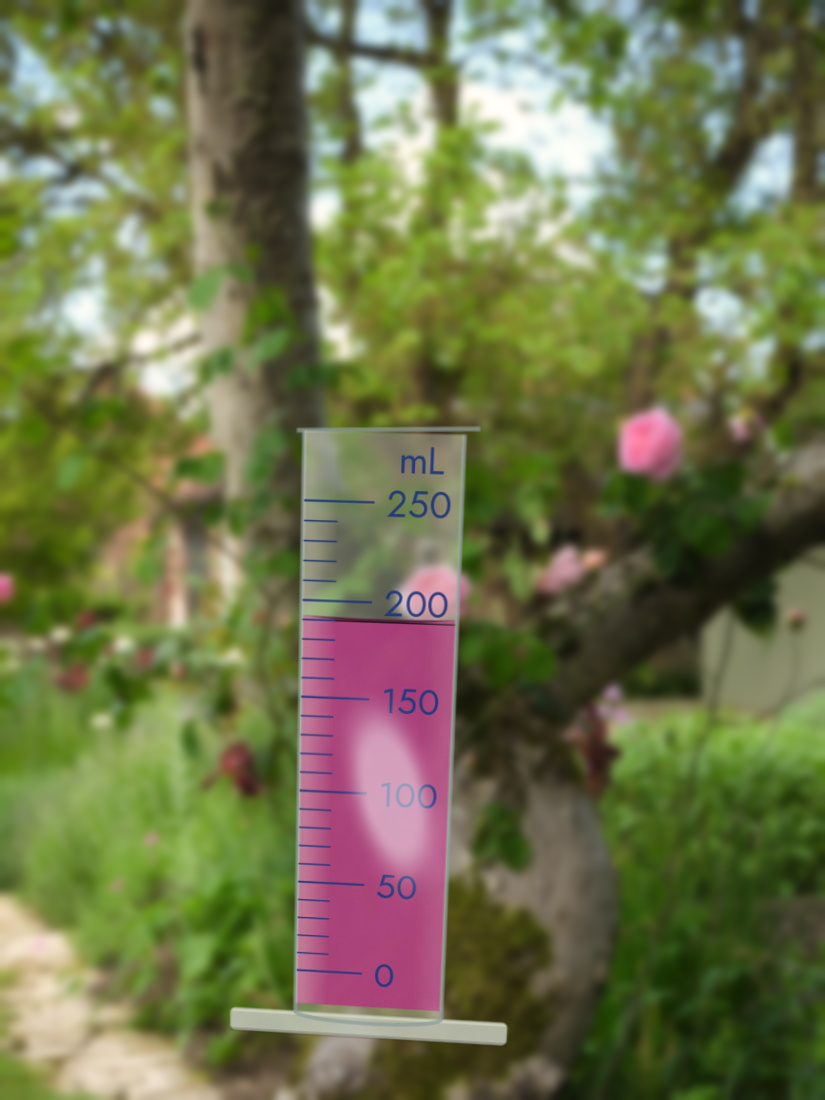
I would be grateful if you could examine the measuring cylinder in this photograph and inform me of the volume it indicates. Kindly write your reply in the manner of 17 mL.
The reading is 190 mL
